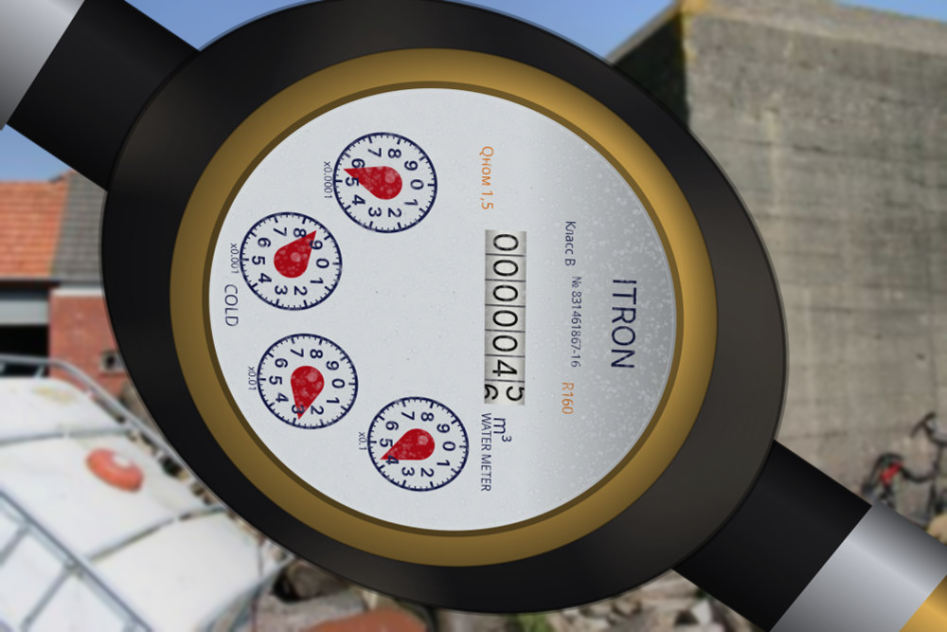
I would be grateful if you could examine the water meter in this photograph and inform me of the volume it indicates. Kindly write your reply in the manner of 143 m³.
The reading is 45.4285 m³
